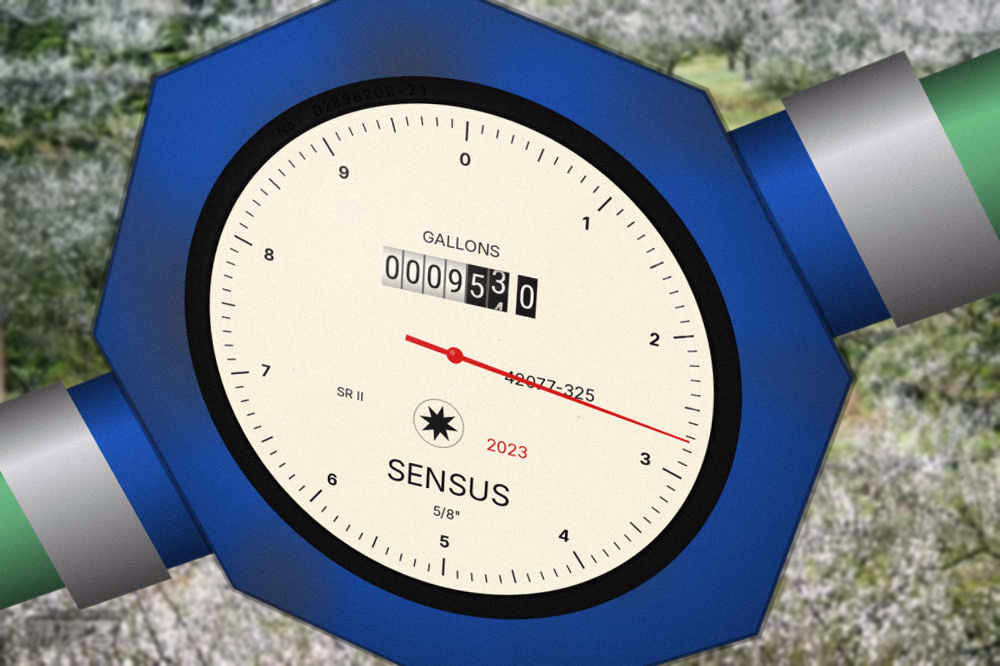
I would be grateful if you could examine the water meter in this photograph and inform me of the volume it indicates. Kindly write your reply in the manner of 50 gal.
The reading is 9532.7 gal
